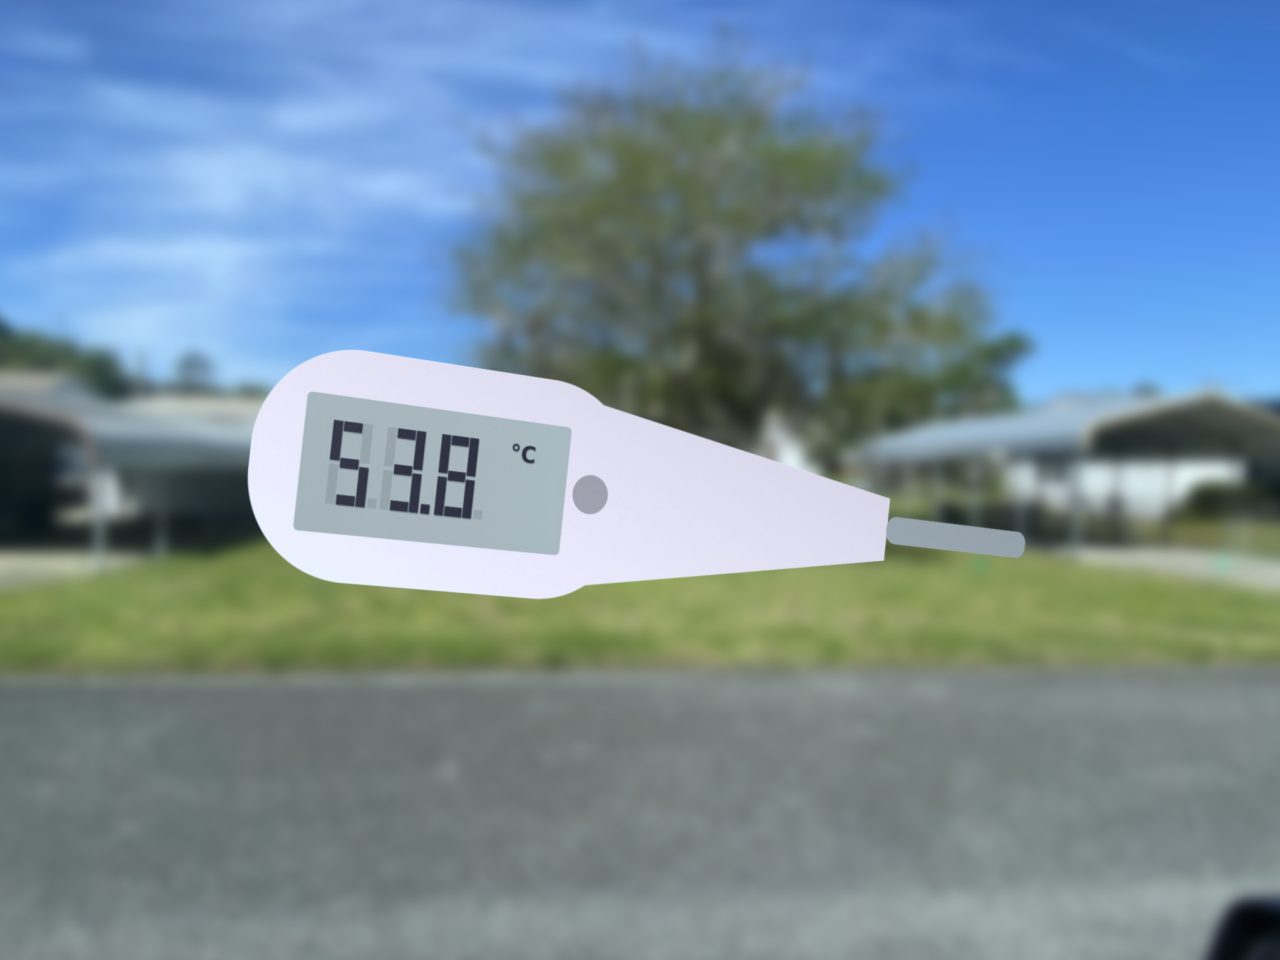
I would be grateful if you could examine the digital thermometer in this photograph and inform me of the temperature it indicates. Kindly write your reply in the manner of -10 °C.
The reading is 53.8 °C
